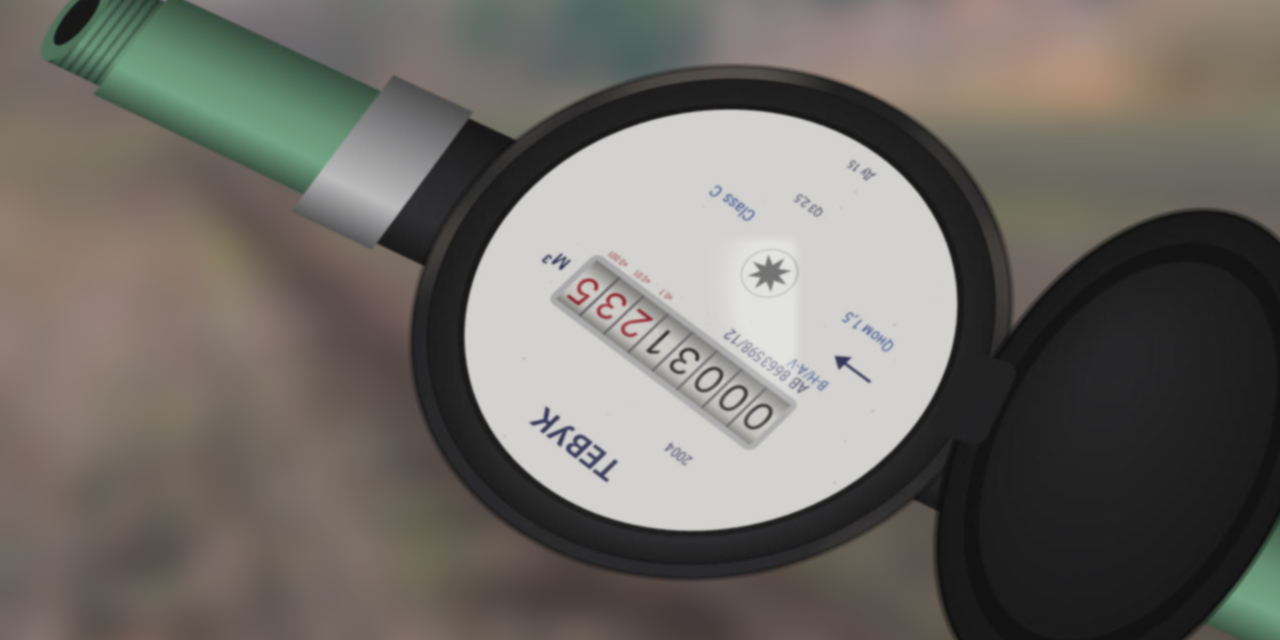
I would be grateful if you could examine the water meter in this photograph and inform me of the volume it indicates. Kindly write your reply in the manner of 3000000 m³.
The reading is 31.235 m³
